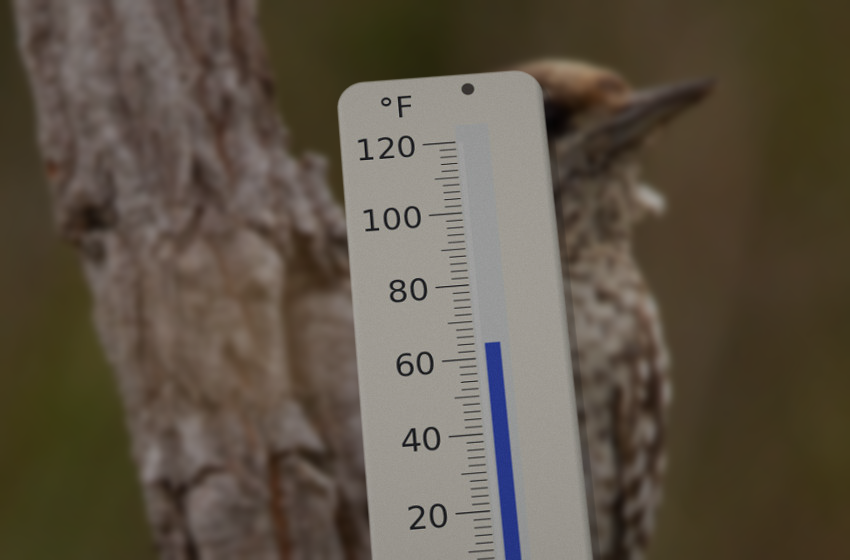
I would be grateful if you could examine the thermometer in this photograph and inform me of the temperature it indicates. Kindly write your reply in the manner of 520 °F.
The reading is 64 °F
